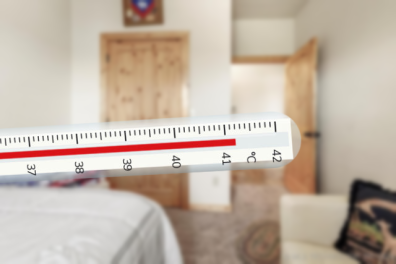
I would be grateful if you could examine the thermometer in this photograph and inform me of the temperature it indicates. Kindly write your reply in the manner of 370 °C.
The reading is 41.2 °C
